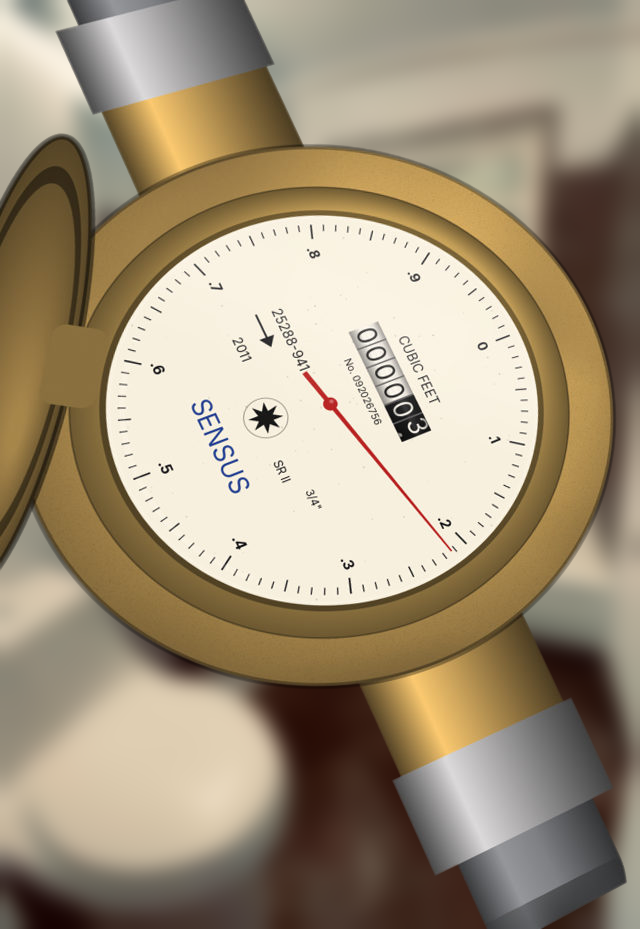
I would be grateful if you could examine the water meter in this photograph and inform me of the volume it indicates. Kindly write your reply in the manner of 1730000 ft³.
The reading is 3.21 ft³
